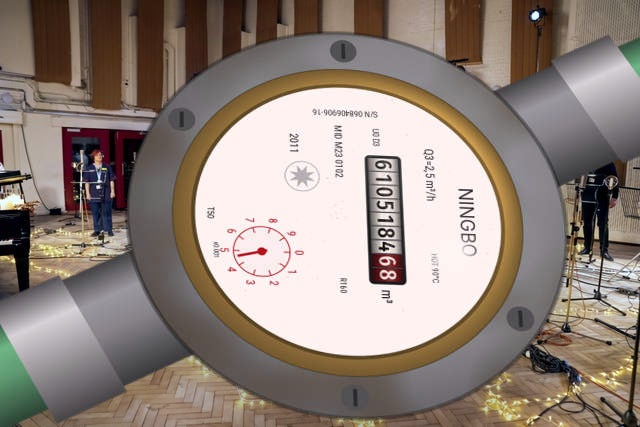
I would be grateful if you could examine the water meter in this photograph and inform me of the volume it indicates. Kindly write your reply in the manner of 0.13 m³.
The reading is 6105184.684 m³
